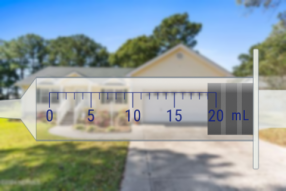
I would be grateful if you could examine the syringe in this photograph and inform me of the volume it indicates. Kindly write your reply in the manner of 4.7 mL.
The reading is 19 mL
